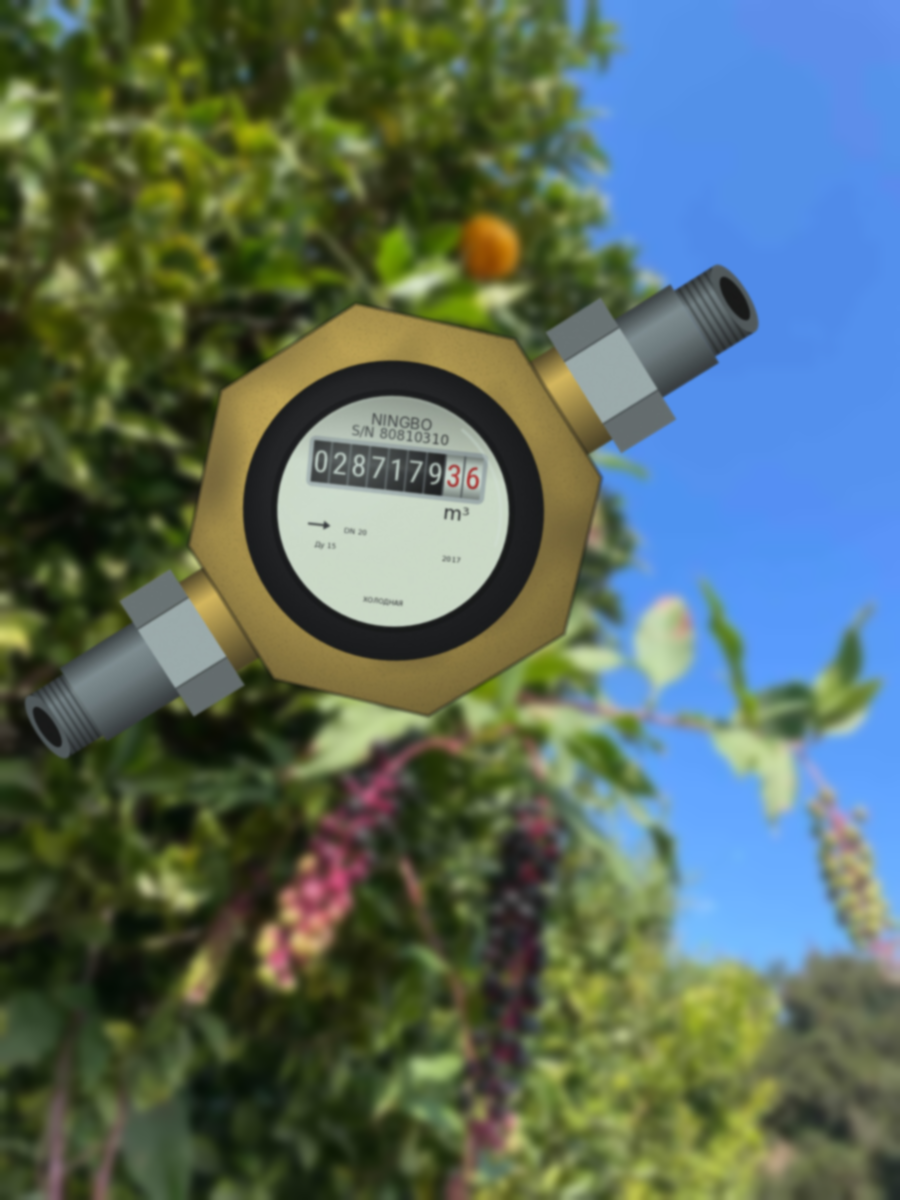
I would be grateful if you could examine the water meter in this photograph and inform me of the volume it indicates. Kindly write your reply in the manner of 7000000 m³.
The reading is 287179.36 m³
